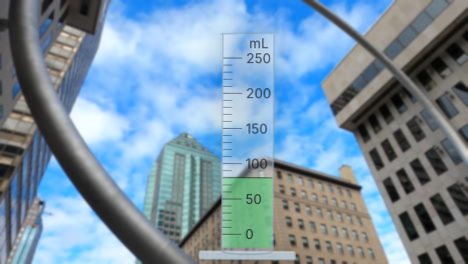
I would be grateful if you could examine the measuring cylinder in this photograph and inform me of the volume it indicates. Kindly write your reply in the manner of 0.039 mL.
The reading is 80 mL
